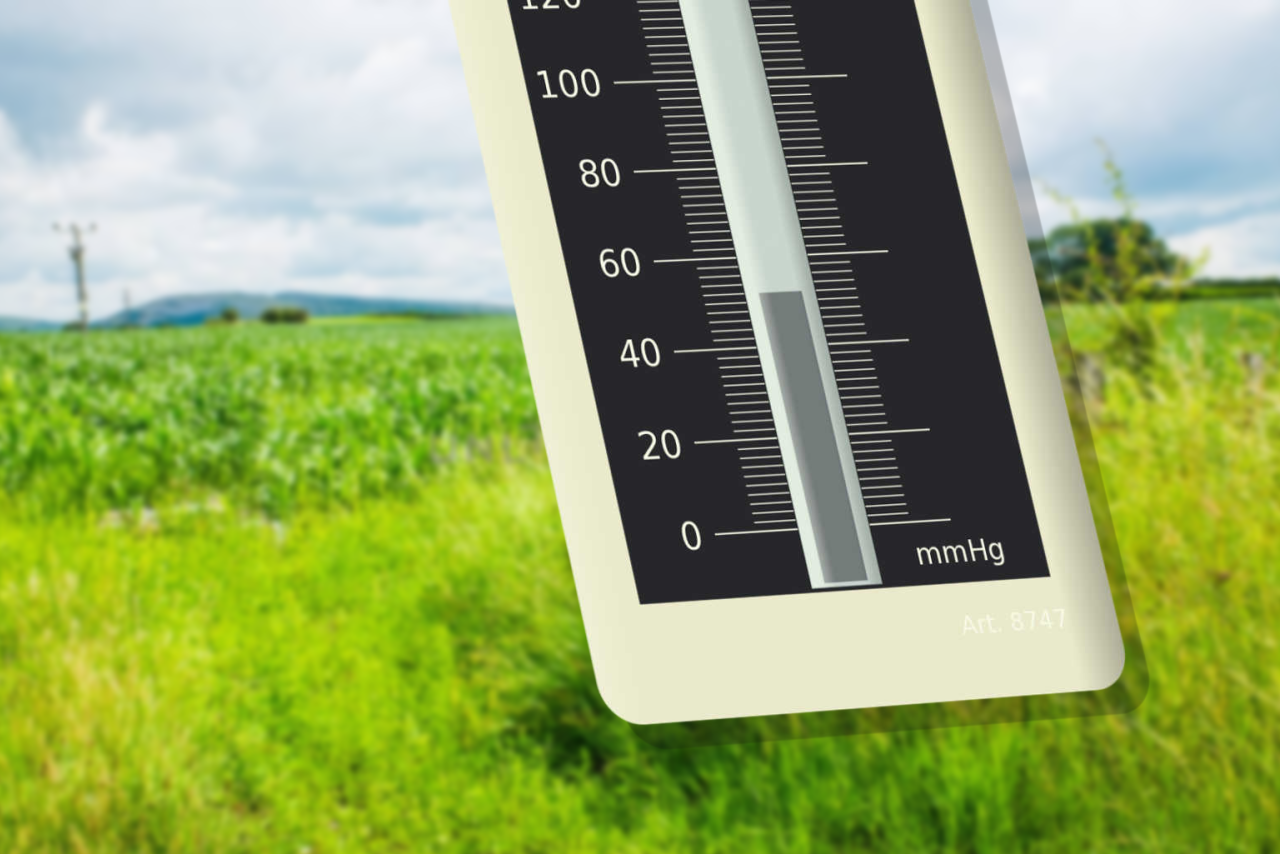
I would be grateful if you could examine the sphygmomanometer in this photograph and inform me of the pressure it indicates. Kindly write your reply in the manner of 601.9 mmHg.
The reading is 52 mmHg
